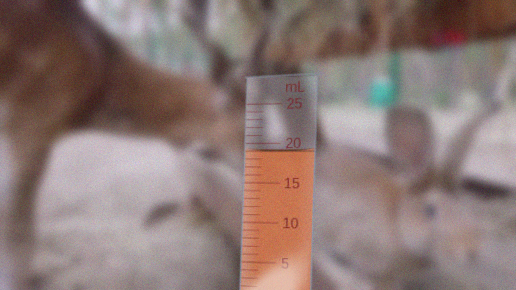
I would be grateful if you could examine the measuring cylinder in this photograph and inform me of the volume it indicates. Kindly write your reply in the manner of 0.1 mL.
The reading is 19 mL
